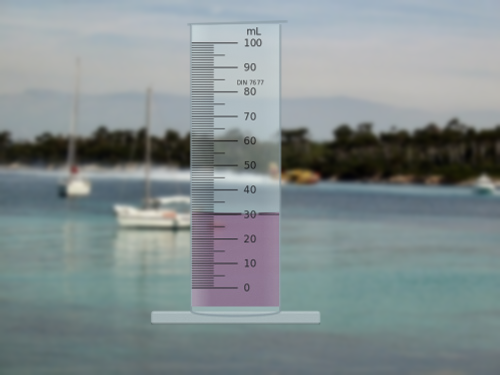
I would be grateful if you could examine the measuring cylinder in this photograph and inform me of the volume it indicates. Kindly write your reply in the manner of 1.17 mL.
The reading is 30 mL
